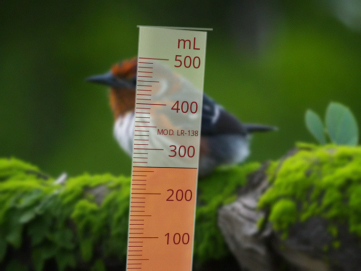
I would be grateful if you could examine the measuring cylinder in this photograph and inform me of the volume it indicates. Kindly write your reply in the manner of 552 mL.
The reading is 260 mL
